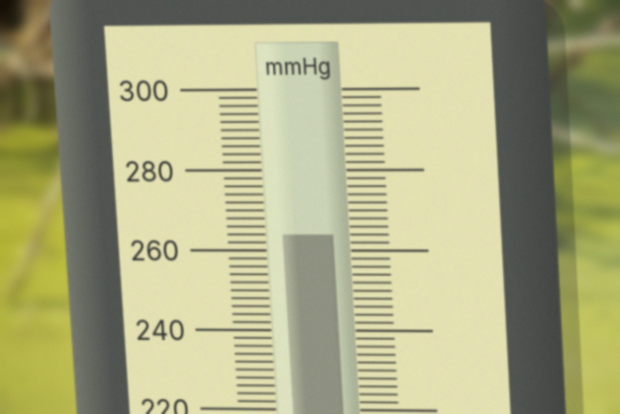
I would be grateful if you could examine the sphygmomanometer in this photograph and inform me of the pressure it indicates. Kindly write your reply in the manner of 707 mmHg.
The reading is 264 mmHg
